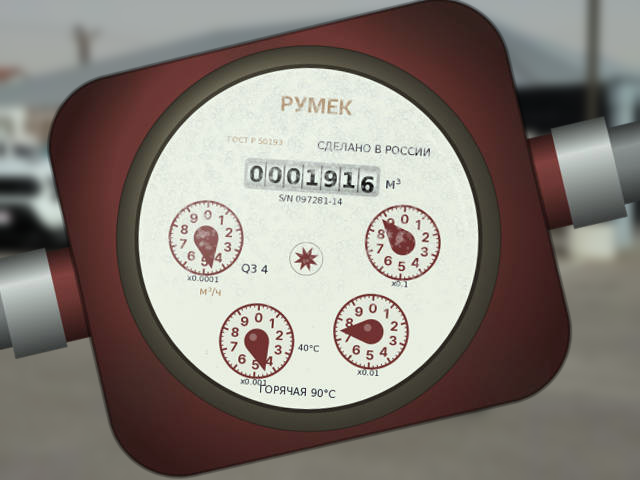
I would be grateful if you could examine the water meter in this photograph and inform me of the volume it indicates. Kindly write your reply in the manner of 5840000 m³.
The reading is 1915.8744 m³
